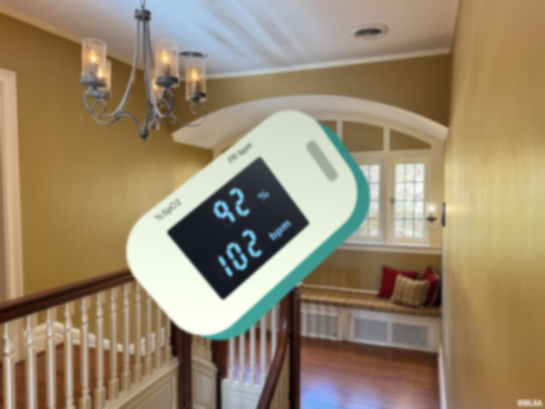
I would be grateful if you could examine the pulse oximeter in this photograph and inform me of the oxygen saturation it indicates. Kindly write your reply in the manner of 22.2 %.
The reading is 92 %
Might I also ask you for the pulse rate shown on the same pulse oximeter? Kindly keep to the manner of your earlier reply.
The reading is 102 bpm
